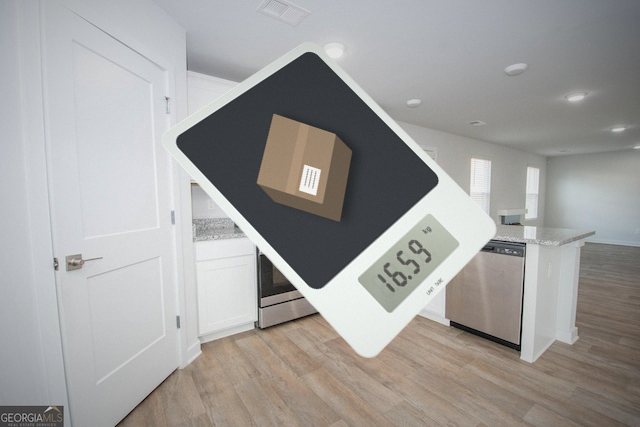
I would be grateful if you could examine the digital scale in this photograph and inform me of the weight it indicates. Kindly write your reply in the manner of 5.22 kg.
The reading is 16.59 kg
